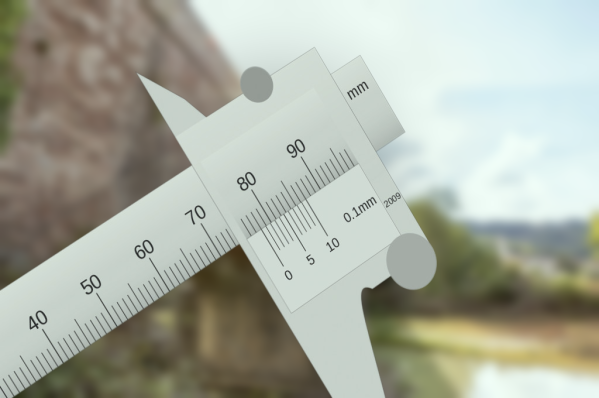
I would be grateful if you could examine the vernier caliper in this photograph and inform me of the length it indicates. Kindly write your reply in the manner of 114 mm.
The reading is 78.0 mm
